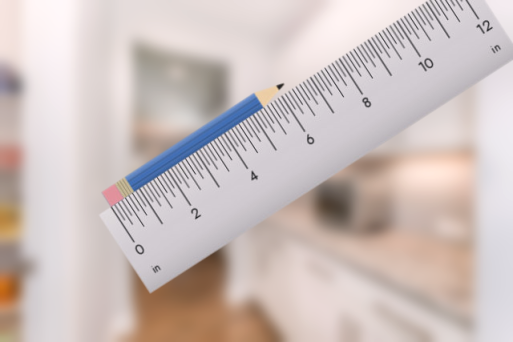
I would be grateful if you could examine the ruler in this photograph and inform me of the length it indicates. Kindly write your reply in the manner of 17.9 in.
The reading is 6.25 in
